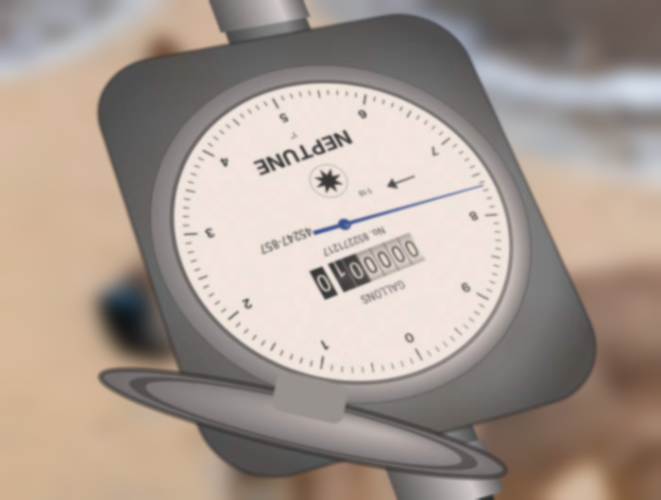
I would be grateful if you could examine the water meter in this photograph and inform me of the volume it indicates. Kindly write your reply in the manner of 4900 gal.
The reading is 7.6 gal
